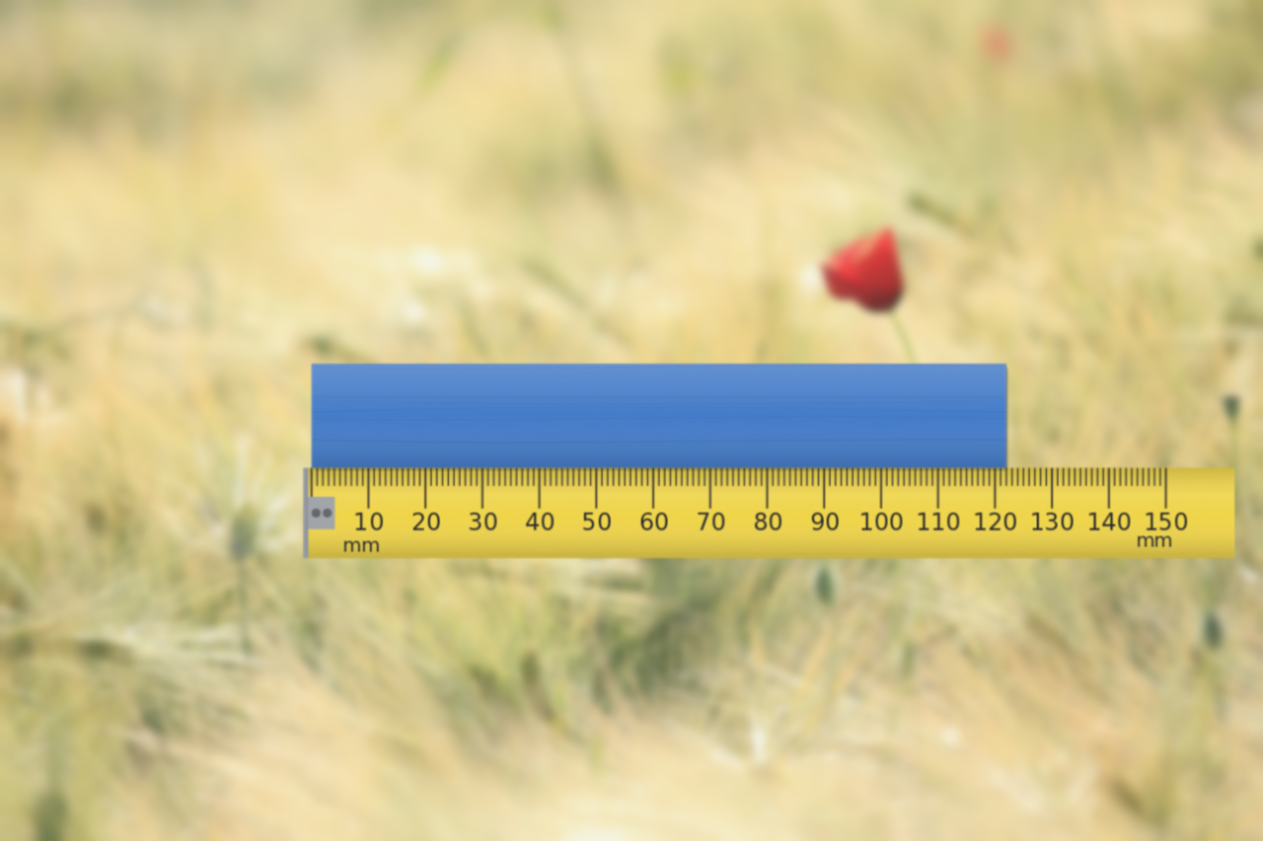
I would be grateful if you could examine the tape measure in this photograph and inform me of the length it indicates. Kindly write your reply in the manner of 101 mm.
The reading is 122 mm
